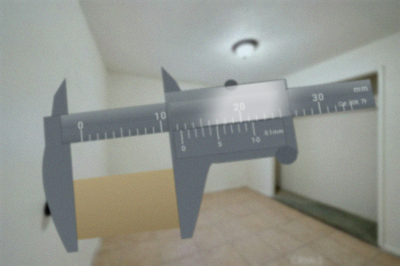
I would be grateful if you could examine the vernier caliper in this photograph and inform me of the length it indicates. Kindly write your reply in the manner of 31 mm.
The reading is 12.4 mm
